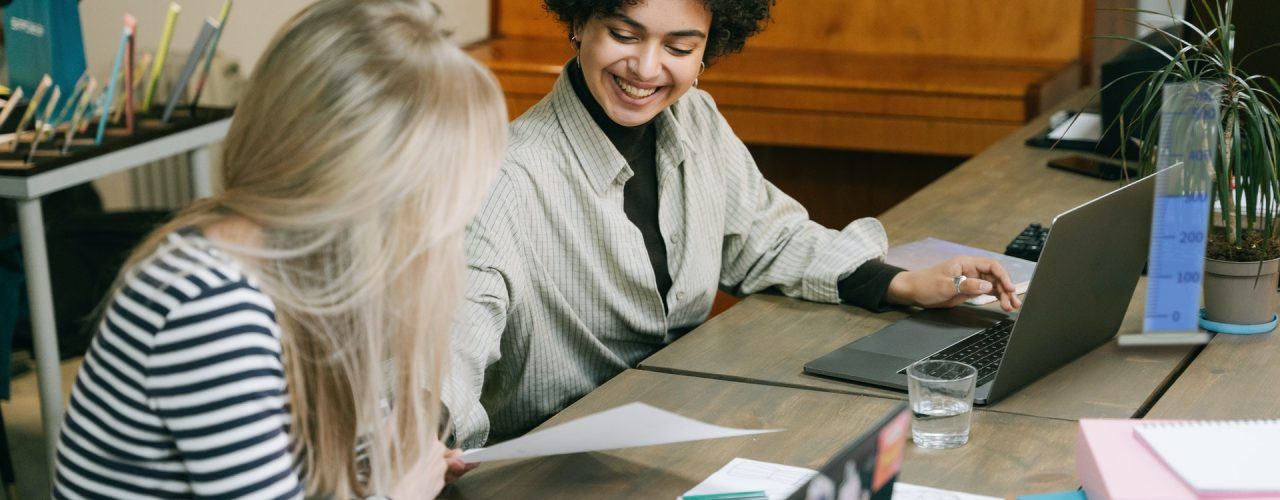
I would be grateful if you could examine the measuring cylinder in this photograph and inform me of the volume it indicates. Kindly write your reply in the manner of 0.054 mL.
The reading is 300 mL
